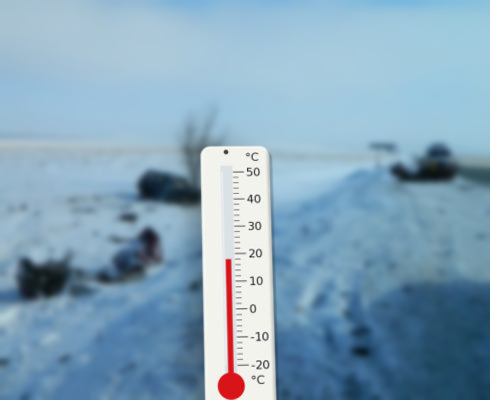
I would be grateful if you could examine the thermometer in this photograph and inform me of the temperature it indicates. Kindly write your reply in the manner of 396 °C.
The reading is 18 °C
